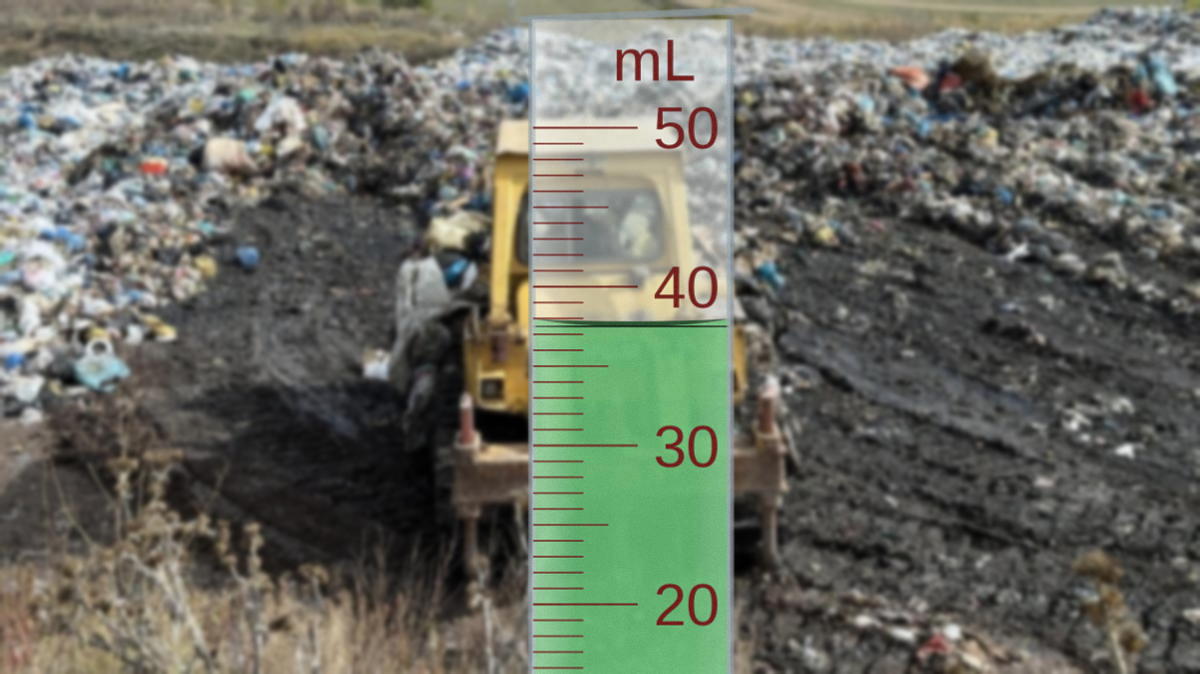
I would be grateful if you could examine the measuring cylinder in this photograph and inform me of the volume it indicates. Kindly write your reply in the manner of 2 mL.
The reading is 37.5 mL
